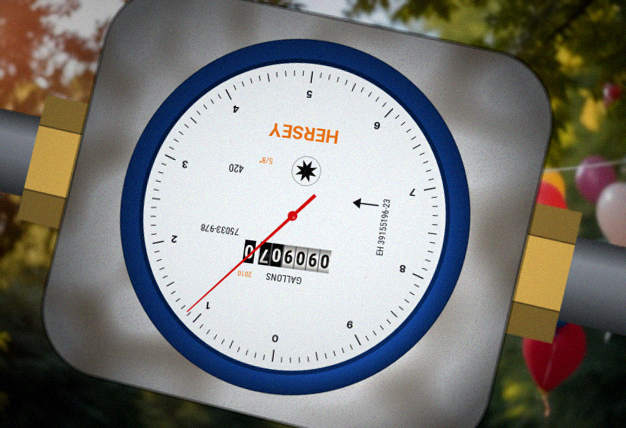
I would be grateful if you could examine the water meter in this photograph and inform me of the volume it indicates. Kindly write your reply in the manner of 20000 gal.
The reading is 909071.1 gal
